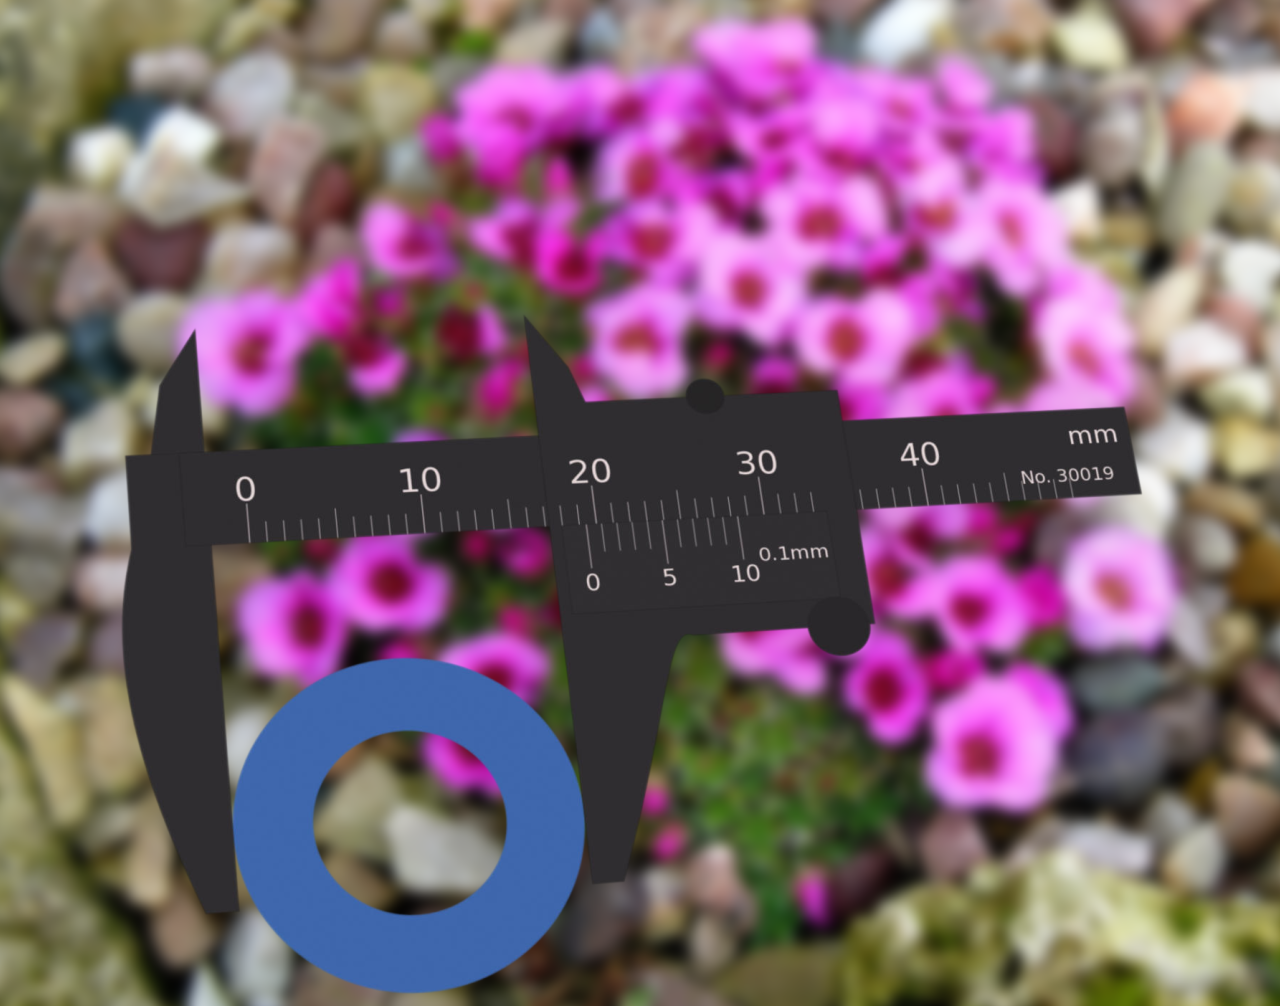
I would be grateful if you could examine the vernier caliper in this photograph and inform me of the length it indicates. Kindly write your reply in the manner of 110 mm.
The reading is 19.4 mm
